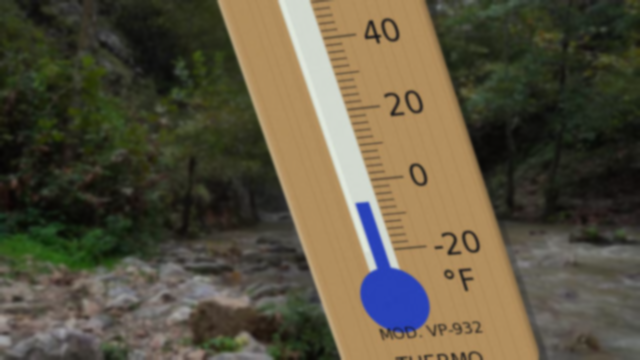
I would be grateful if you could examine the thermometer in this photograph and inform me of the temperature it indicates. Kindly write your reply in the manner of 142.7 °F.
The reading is -6 °F
